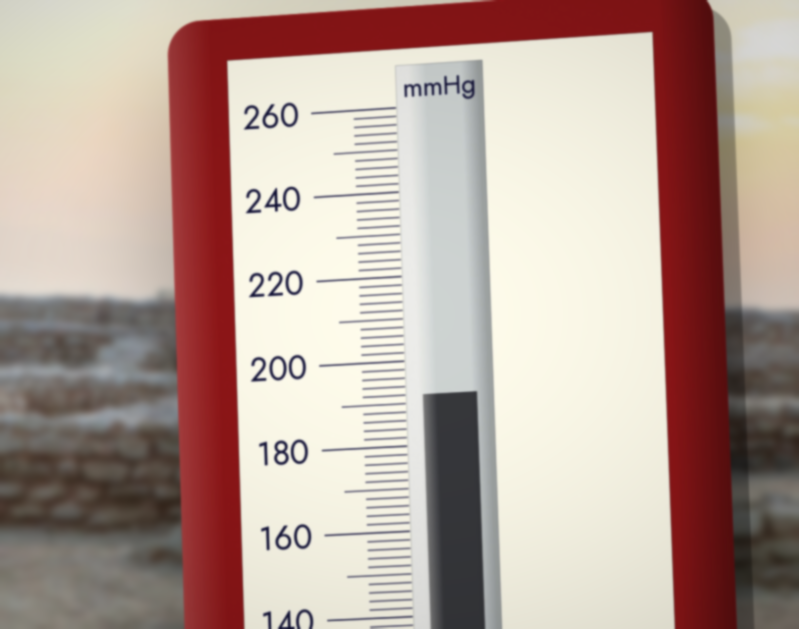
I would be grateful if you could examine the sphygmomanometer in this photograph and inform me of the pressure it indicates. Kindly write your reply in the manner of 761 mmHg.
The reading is 192 mmHg
